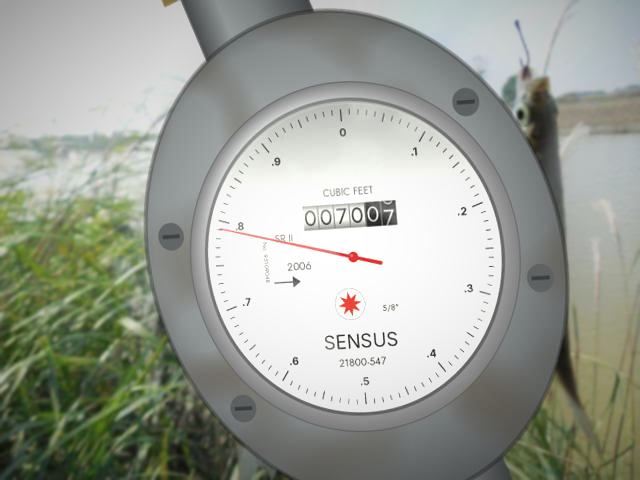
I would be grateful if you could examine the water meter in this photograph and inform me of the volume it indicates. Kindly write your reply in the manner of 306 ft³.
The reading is 7006.79 ft³
